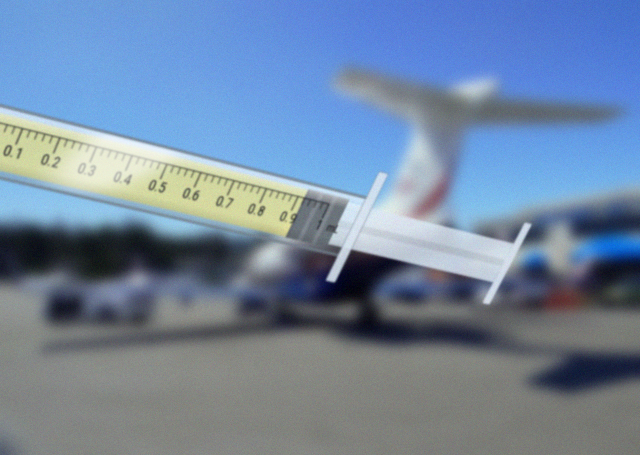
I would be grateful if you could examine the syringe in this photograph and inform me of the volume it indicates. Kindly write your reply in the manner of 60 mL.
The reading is 0.92 mL
